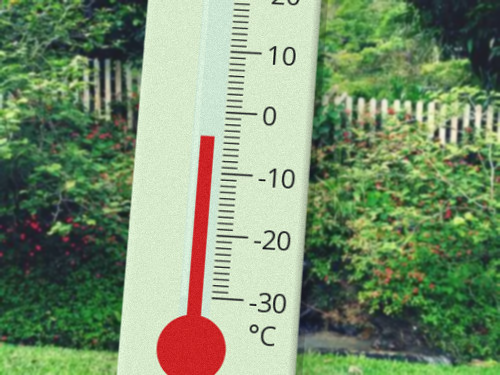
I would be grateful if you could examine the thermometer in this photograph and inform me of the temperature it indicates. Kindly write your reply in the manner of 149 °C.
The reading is -4 °C
